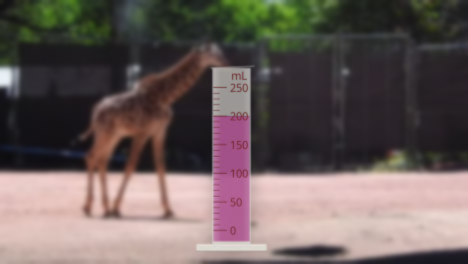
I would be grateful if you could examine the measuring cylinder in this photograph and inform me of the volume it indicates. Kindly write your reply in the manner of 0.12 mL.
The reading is 200 mL
